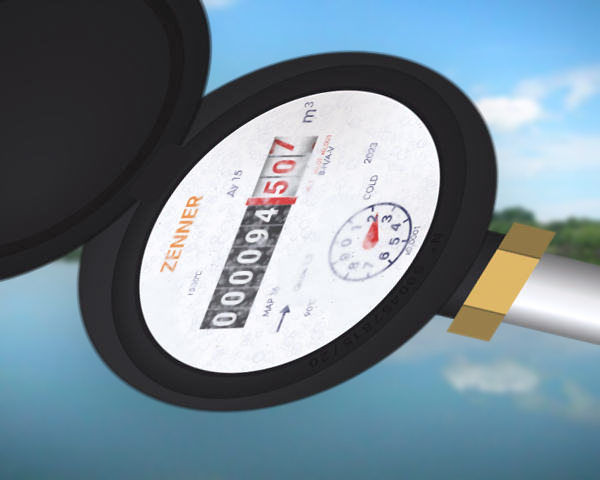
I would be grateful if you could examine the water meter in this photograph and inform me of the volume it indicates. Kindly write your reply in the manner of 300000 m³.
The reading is 94.5072 m³
